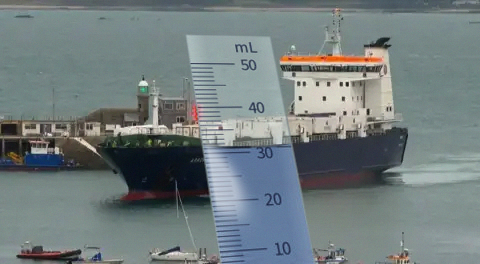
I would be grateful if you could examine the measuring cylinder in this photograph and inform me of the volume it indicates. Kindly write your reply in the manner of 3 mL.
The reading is 31 mL
